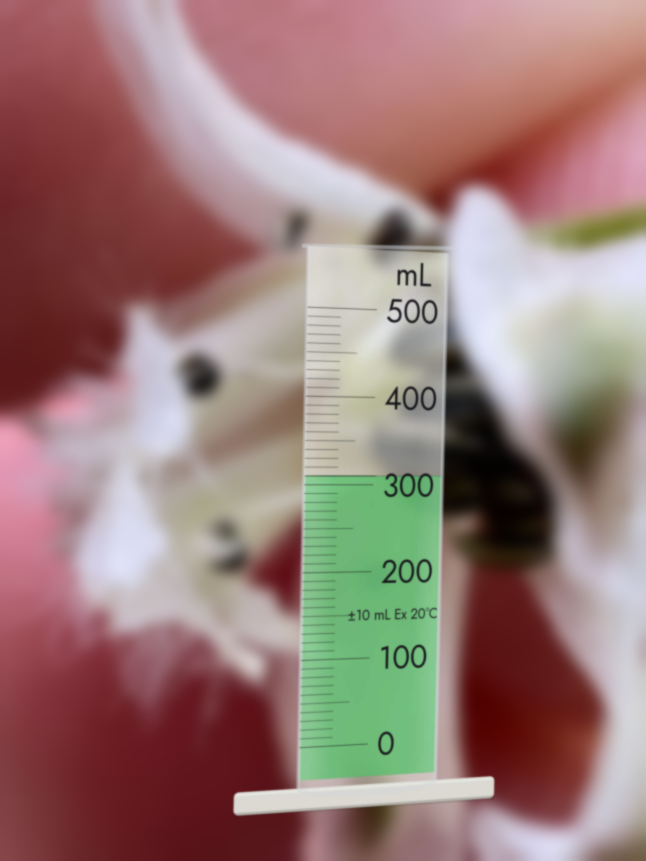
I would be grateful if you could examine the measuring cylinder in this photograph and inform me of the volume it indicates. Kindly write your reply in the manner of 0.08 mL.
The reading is 310 mL
